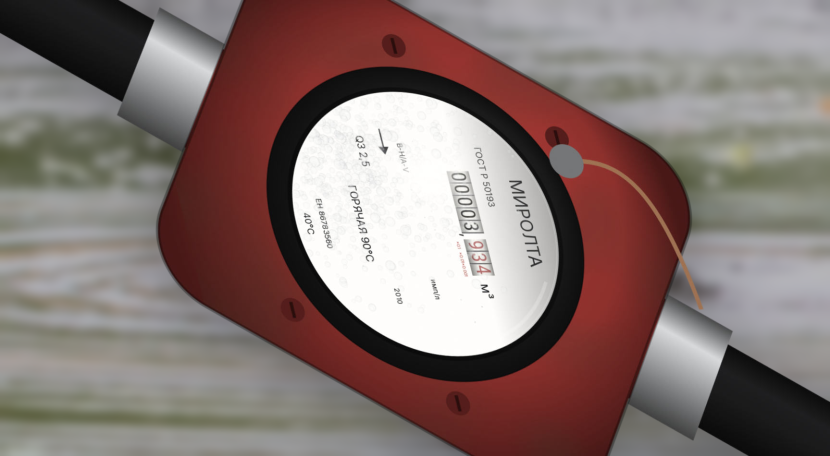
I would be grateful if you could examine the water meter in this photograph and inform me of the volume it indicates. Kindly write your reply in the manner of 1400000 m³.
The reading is 3.934 m³
